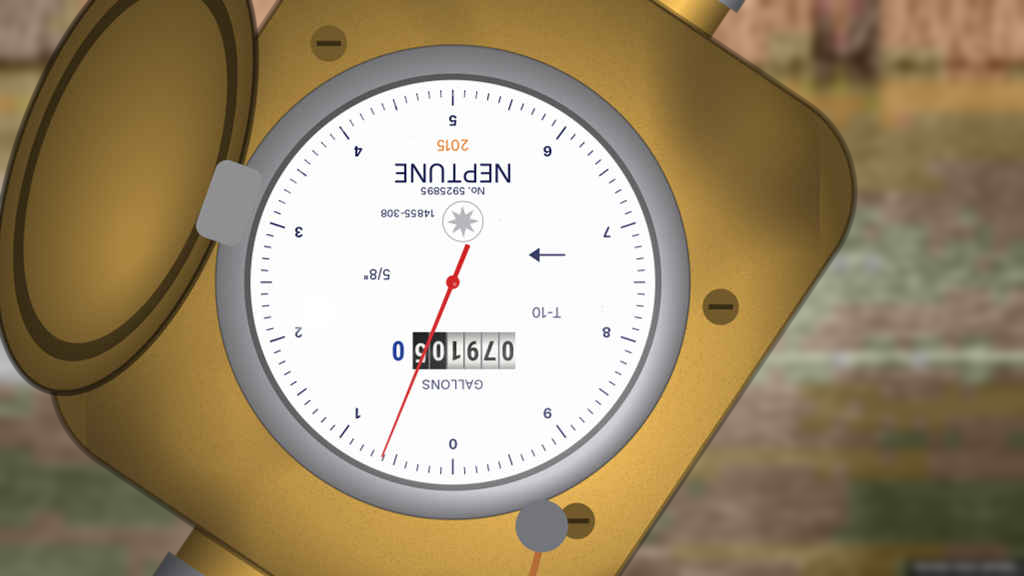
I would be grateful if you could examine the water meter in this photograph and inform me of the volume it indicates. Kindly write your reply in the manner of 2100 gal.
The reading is 791050.6 gal
